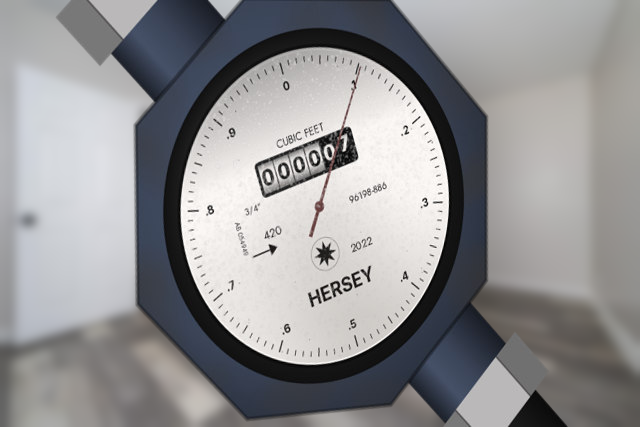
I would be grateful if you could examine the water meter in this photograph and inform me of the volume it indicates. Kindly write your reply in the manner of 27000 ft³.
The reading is 7.10 ft³
